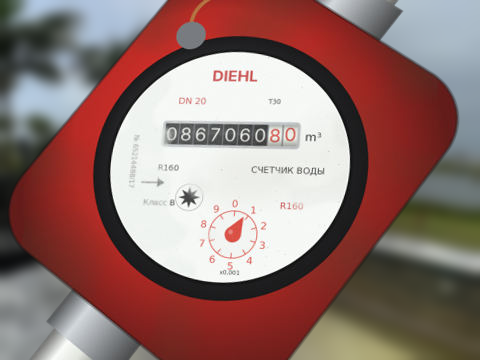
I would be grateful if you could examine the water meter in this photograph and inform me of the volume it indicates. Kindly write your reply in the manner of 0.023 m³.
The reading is 867060.800 m³
